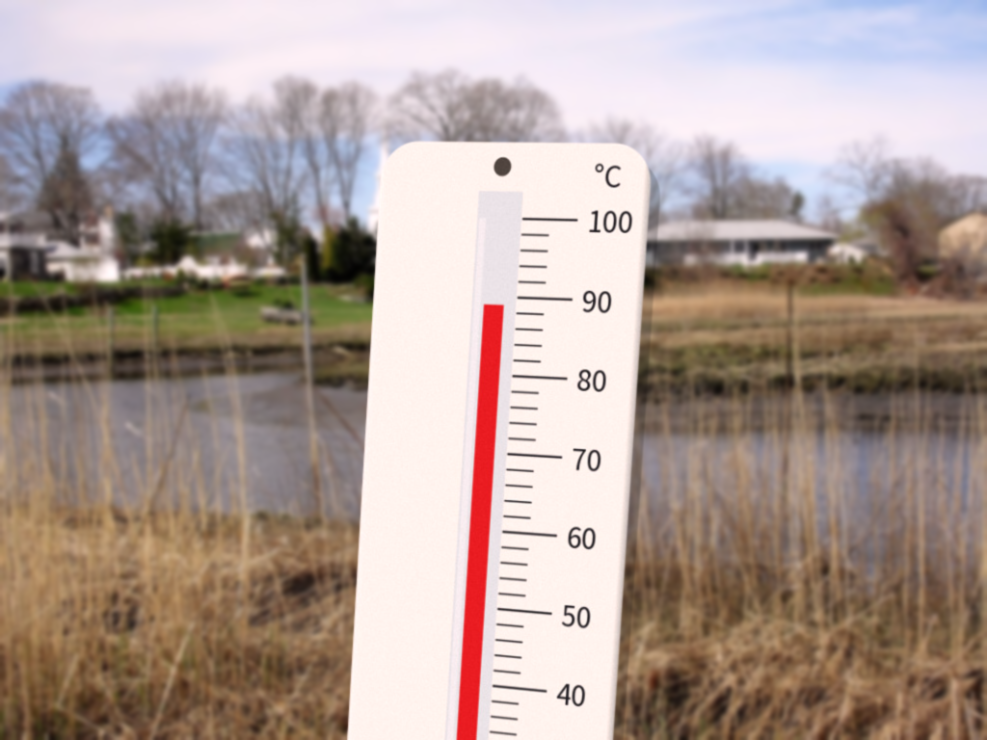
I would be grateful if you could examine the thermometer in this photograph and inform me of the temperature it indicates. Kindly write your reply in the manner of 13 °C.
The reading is 89 °C
